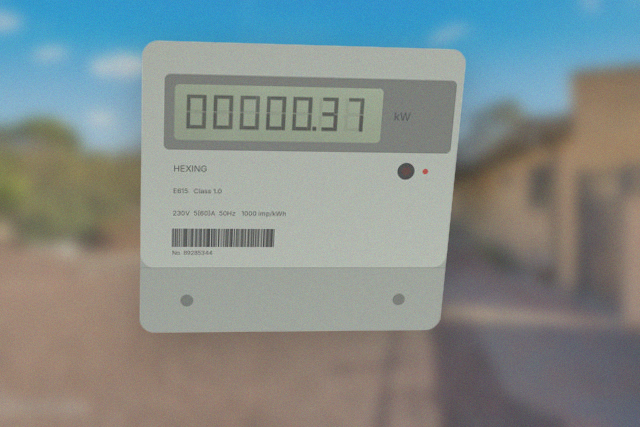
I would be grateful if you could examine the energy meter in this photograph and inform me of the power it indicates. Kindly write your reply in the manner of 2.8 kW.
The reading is 0.37 kW
